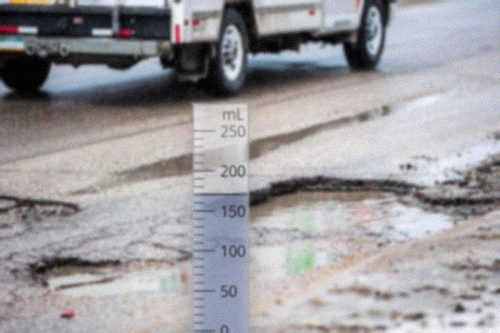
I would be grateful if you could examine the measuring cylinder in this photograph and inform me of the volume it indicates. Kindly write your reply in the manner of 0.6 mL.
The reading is 170 mL
